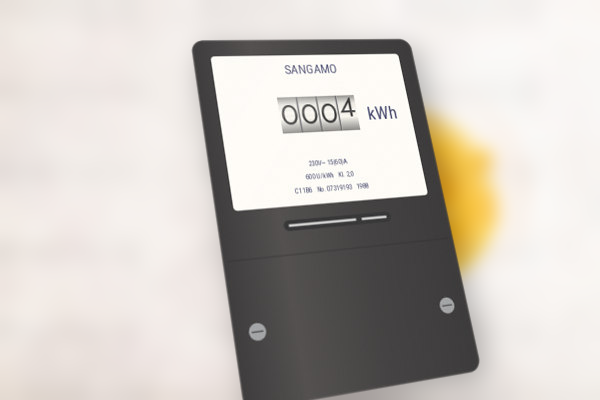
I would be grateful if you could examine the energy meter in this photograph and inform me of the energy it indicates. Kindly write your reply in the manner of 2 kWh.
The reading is 4 kWh
